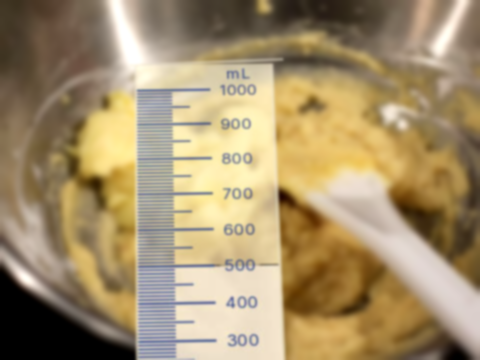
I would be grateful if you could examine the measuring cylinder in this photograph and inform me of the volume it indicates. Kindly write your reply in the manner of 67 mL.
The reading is 500 mL
